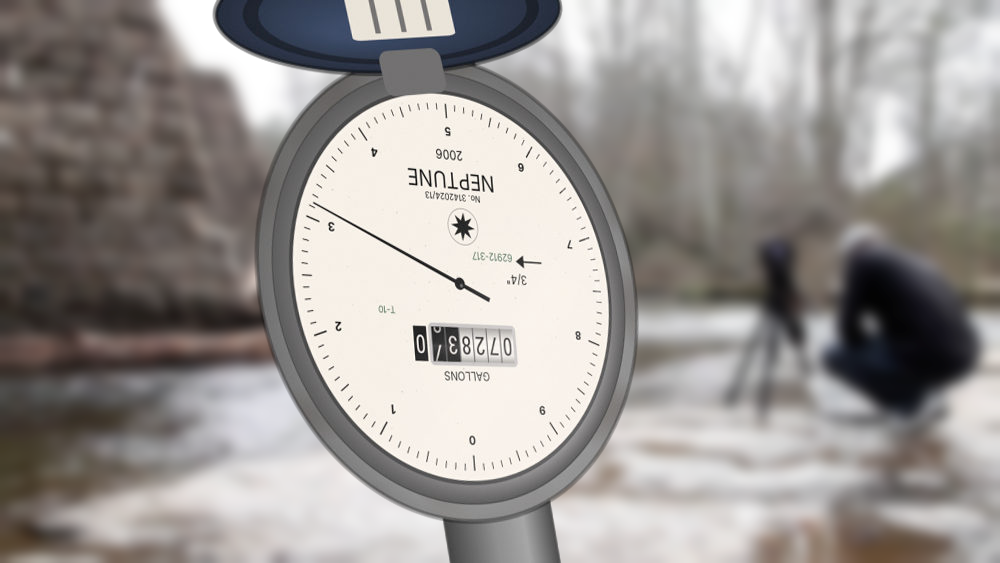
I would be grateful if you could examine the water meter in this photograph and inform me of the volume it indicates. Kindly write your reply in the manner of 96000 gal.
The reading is 728373.1 gal
